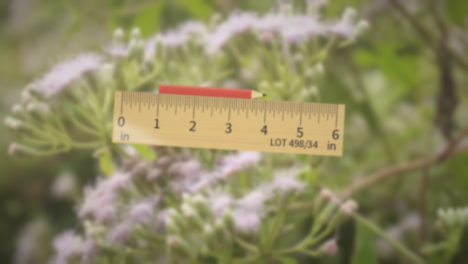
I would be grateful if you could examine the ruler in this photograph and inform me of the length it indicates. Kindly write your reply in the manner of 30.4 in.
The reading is 3 in
